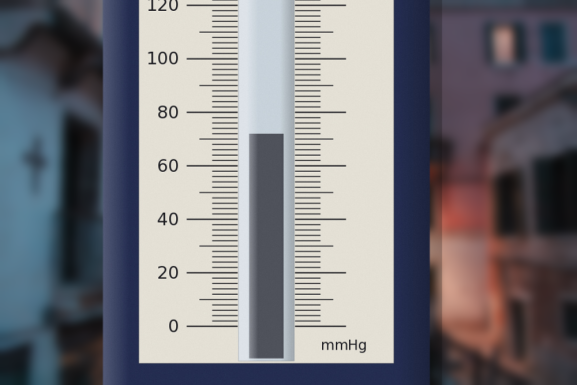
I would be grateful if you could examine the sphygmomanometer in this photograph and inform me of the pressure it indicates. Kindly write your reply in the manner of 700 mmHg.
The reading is 72 mmHg
